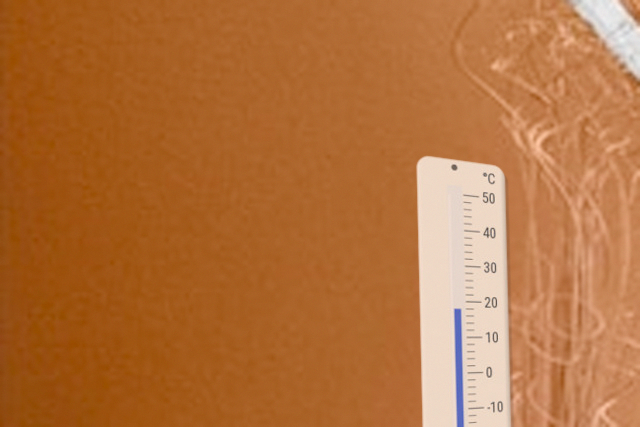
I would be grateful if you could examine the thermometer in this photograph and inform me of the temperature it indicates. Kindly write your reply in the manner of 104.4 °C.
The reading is 18 °C
